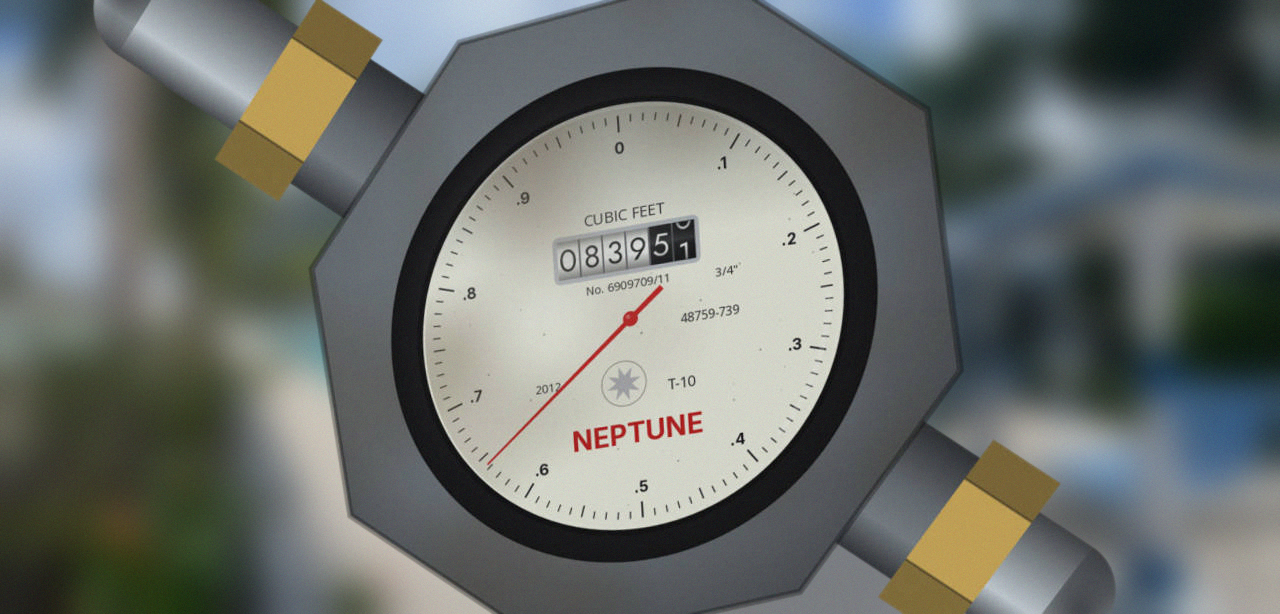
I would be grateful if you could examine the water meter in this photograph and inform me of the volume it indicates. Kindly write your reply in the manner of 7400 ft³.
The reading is 83950.64 ft³
